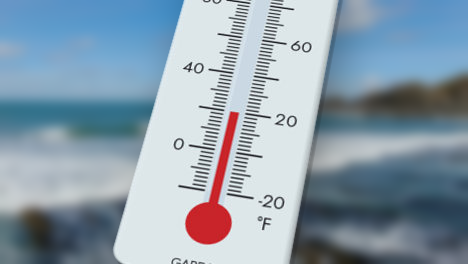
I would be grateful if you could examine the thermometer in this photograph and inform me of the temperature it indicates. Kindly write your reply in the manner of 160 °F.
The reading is 20 °F
